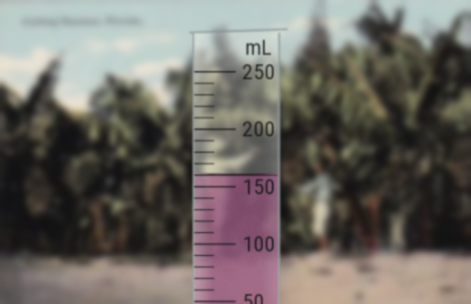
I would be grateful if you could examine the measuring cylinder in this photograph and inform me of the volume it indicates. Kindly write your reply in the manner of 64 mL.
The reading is 160 mL
